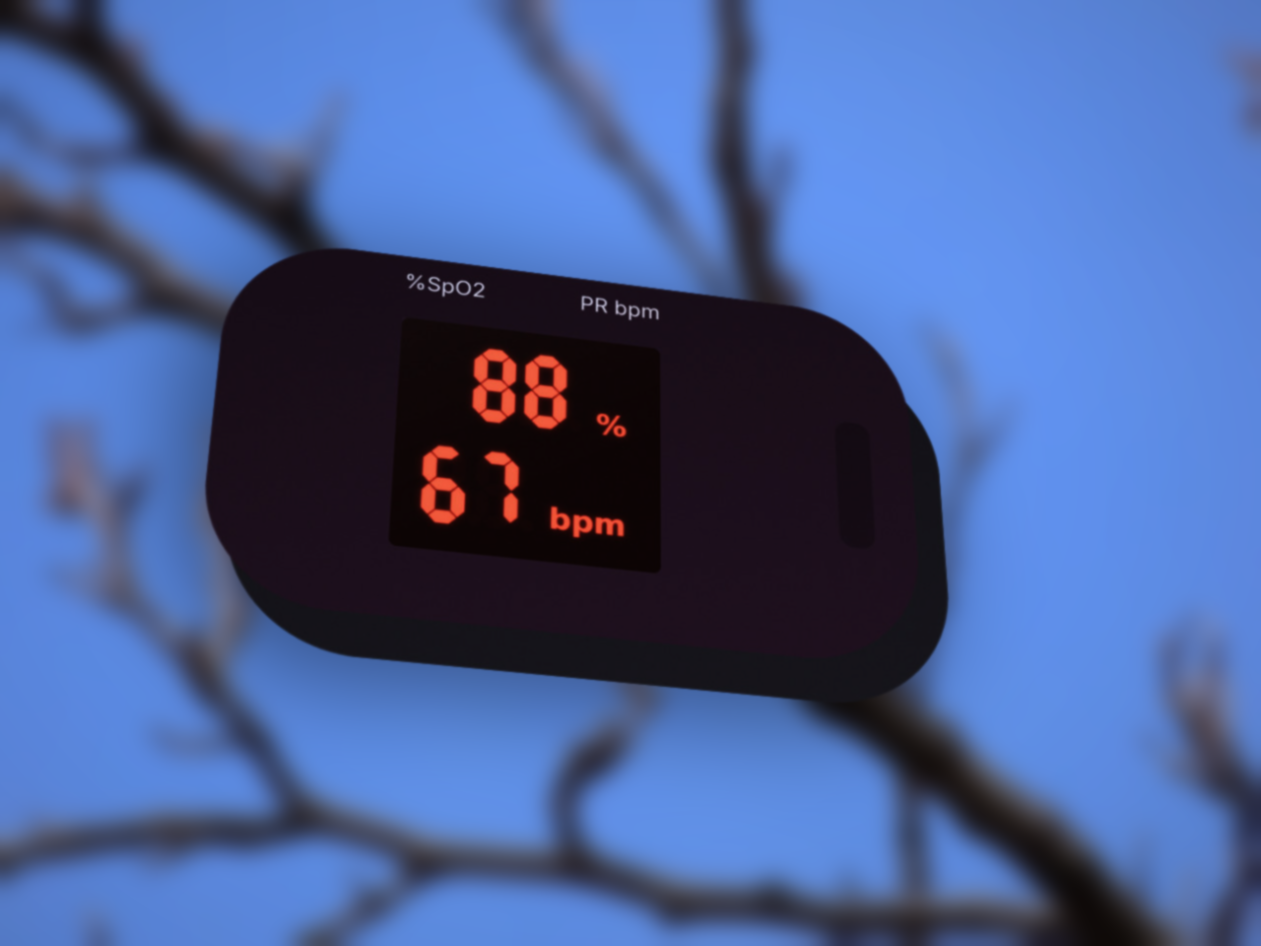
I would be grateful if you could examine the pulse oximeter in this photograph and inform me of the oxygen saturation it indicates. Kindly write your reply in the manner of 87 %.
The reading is 88 %
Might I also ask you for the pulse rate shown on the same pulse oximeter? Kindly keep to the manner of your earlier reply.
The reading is 67 bpm
